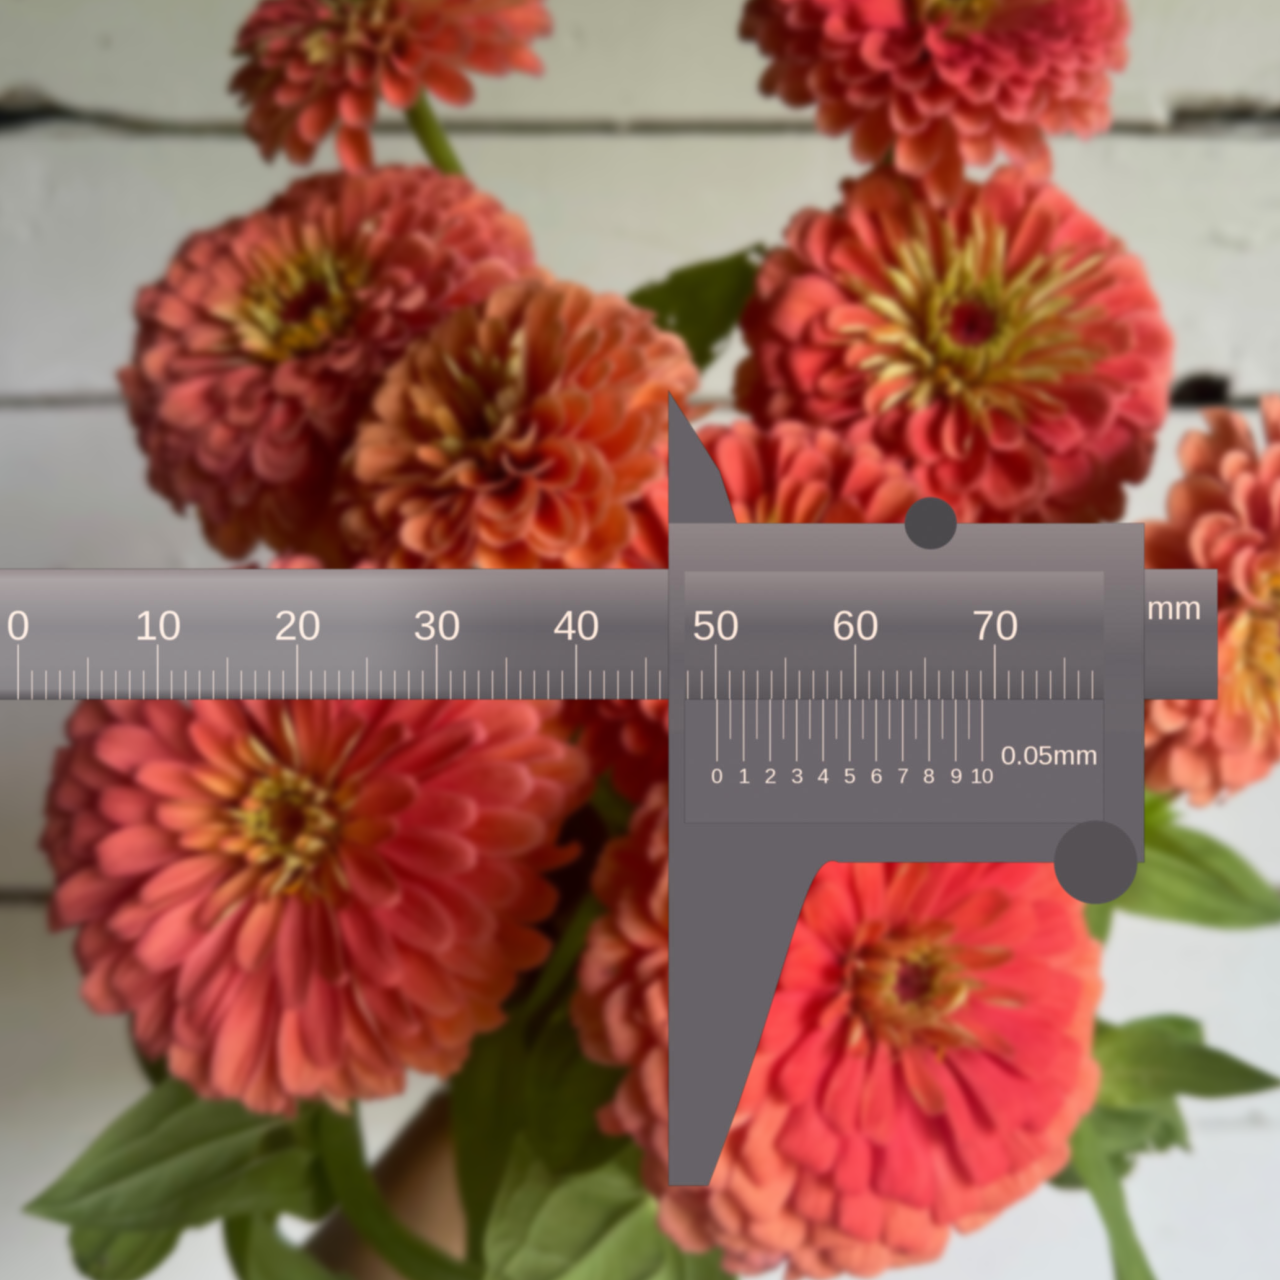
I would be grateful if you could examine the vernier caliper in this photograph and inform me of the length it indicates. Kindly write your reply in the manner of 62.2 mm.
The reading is 50.1 mm
